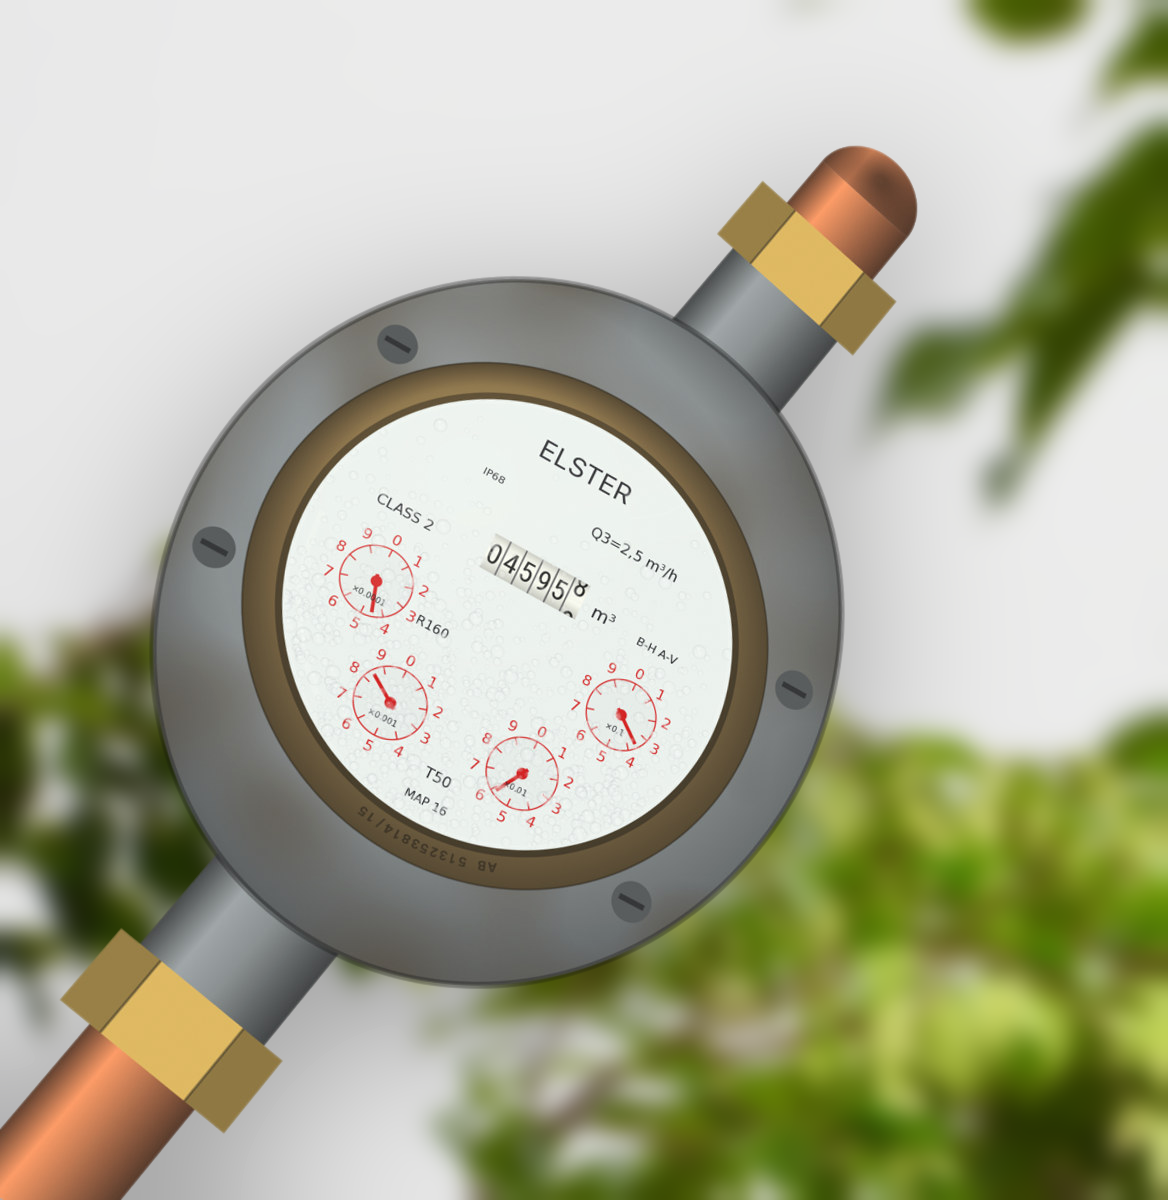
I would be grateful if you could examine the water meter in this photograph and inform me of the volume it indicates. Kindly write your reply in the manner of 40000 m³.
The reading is 45958.3584 m³
